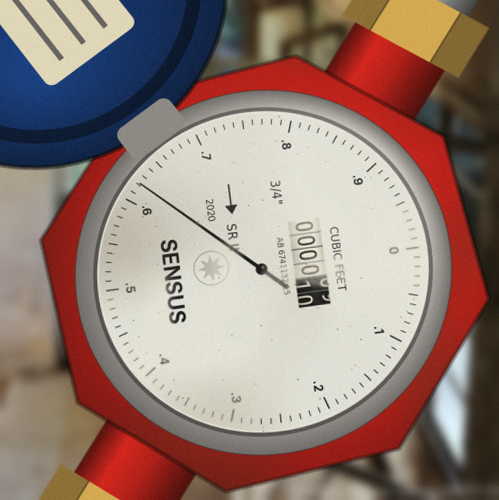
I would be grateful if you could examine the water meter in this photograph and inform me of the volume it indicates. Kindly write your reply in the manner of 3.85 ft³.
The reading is 9.62 ft³
